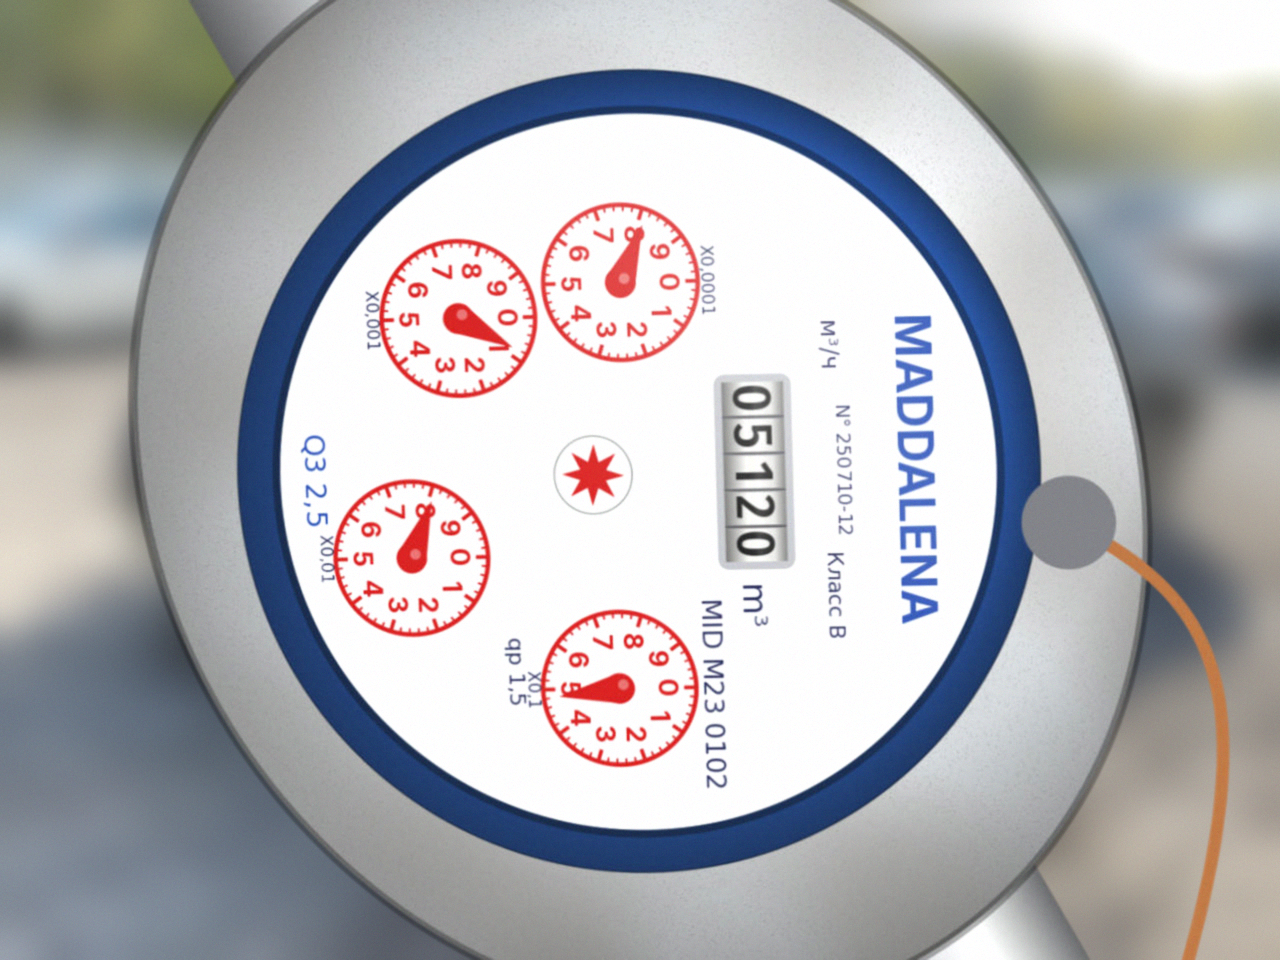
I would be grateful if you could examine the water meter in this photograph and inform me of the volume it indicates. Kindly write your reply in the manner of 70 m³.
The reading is 5120.4808 m³
